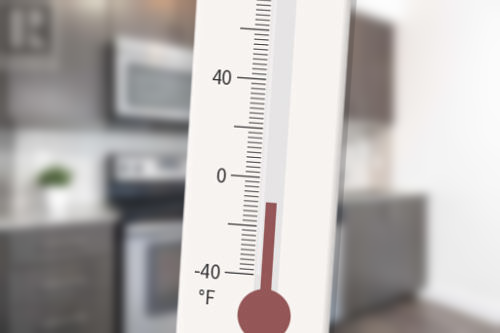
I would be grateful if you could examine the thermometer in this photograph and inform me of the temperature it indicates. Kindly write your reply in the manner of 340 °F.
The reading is -10 °F
